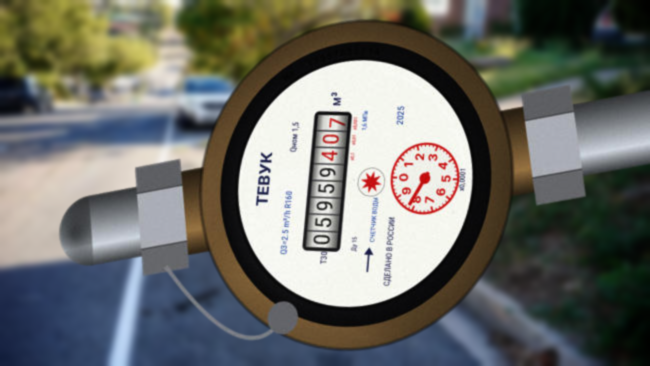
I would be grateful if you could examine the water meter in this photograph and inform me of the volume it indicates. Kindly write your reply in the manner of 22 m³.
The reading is 5959.4068 m³
